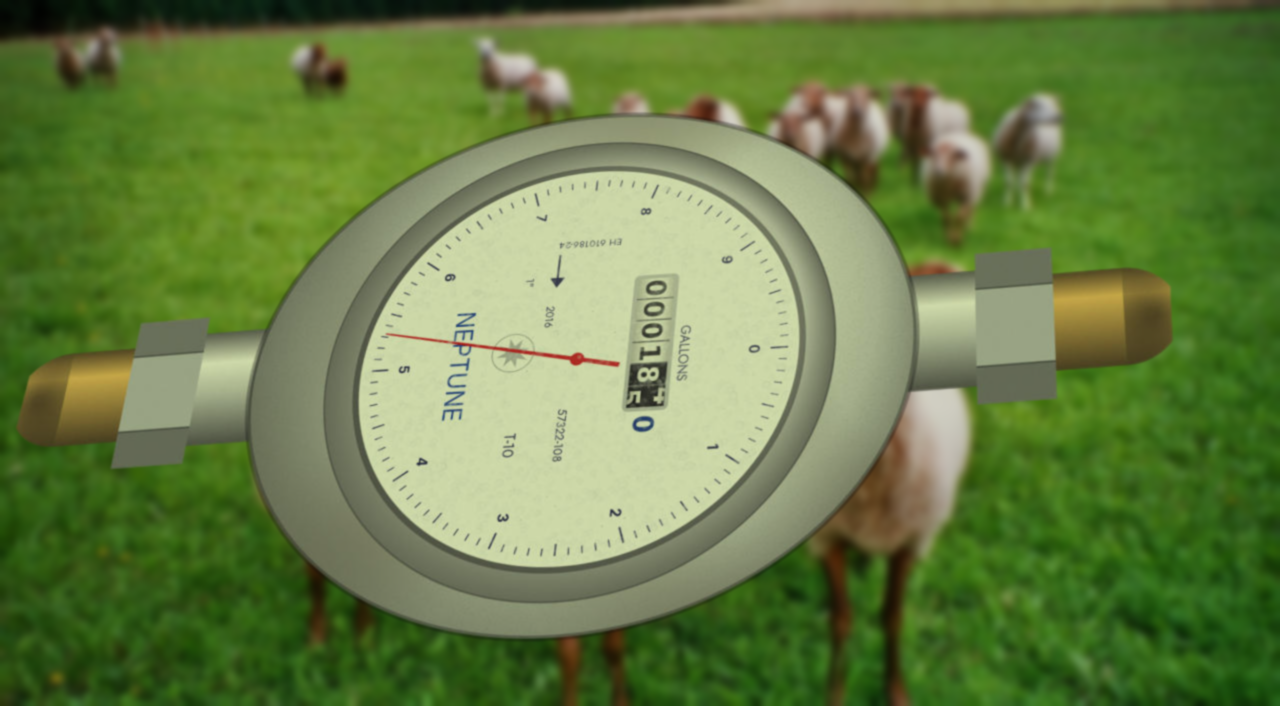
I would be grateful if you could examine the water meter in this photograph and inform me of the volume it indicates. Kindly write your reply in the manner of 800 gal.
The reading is 1845.3 gal
